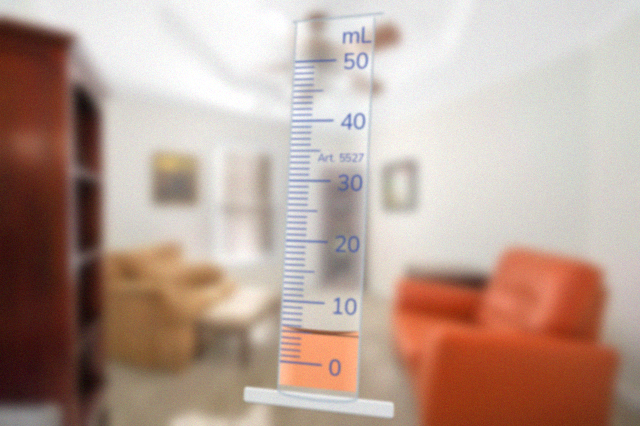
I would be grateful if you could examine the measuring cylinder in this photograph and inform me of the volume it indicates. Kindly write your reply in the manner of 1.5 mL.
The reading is 5 mL
